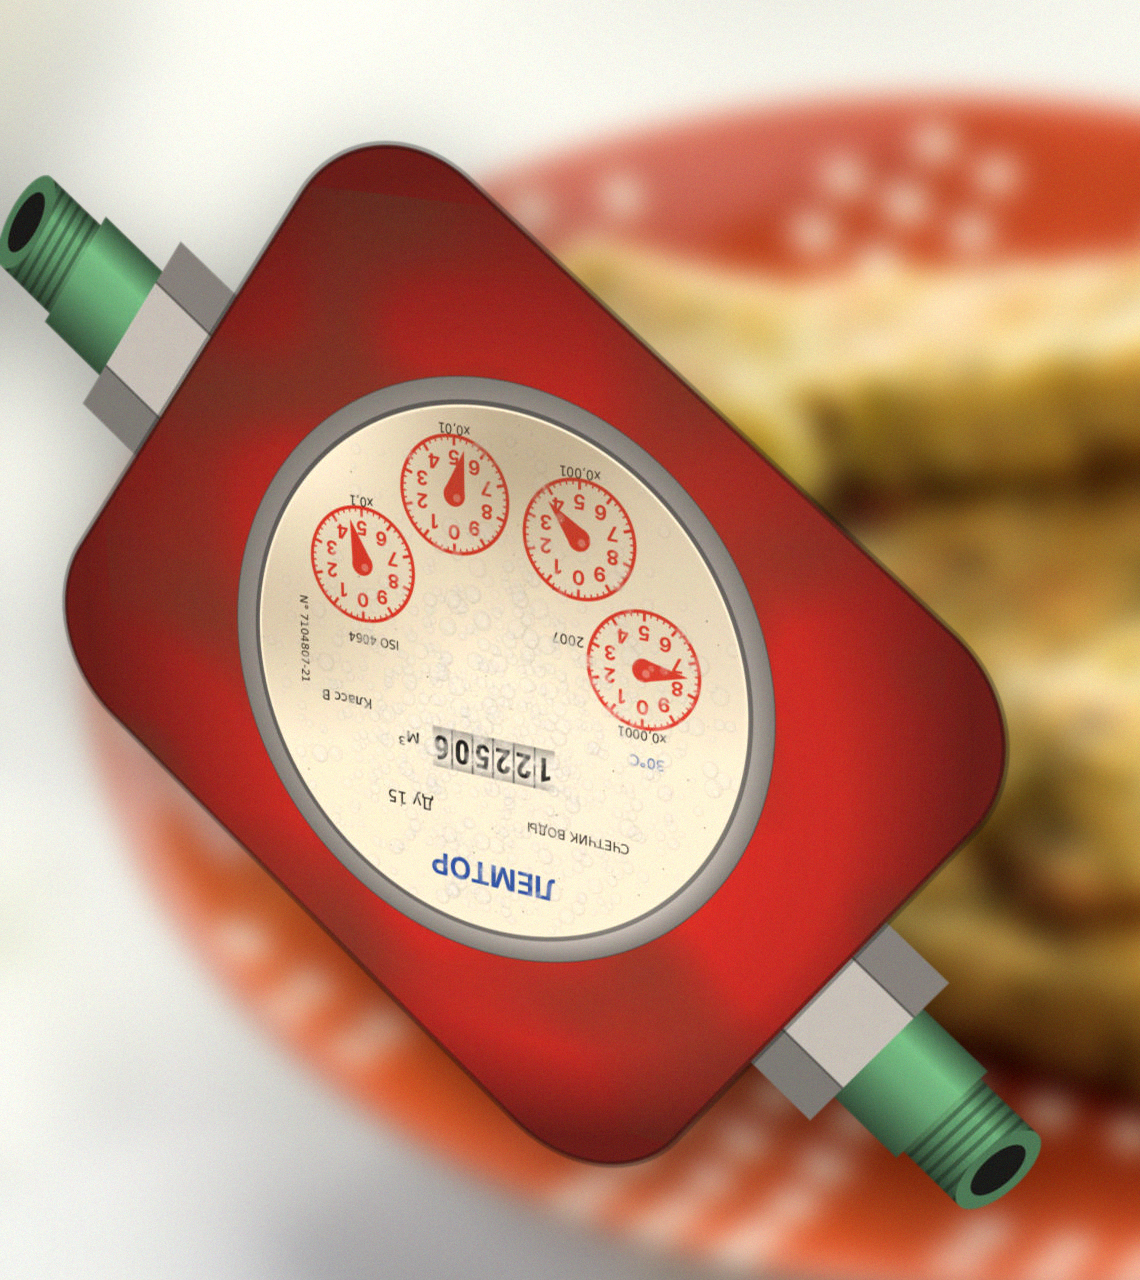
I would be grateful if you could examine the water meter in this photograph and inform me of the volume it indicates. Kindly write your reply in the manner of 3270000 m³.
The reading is 122506.4537 m³
